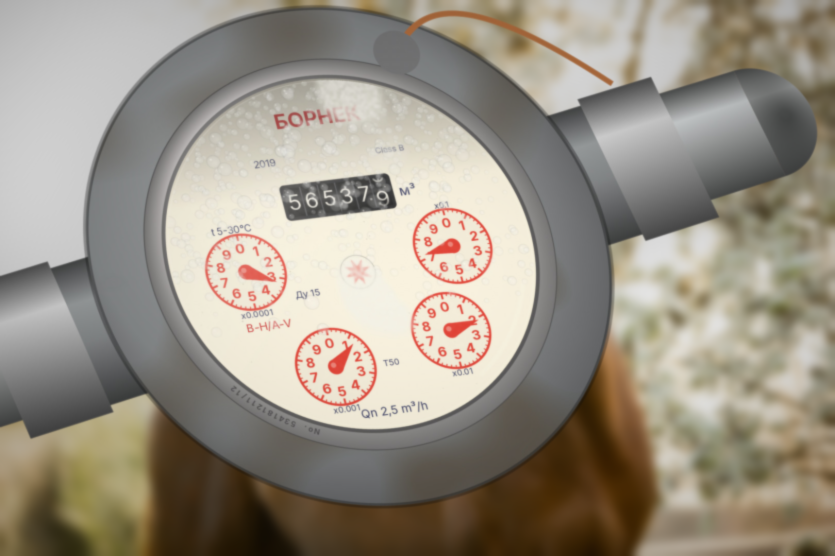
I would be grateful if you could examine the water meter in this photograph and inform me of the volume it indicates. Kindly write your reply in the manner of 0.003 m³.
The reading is 565378.7213 m³
